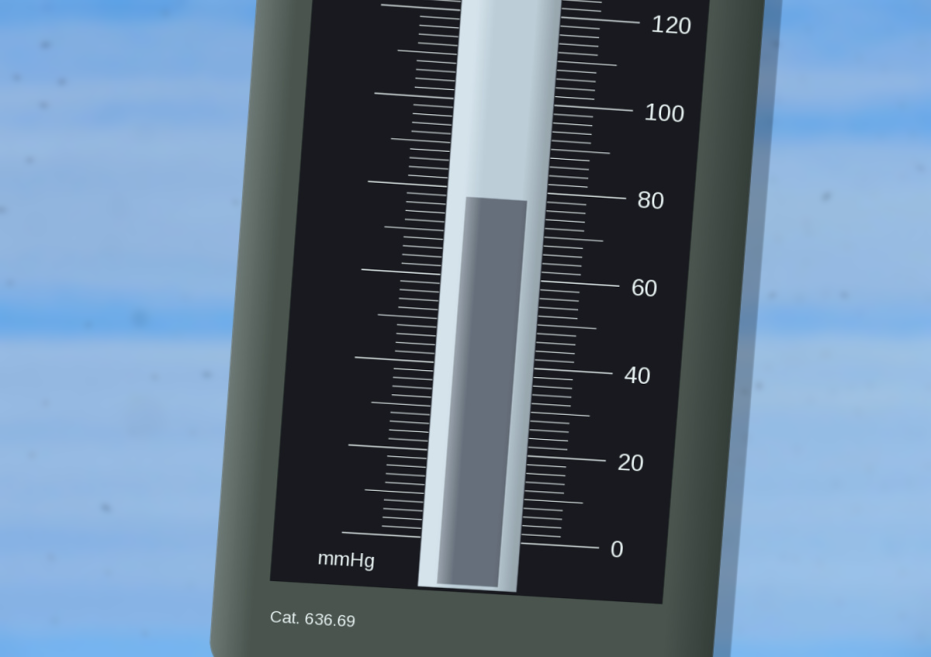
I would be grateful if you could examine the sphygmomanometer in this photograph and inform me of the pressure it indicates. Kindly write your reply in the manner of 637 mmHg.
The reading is 78 mmHg
